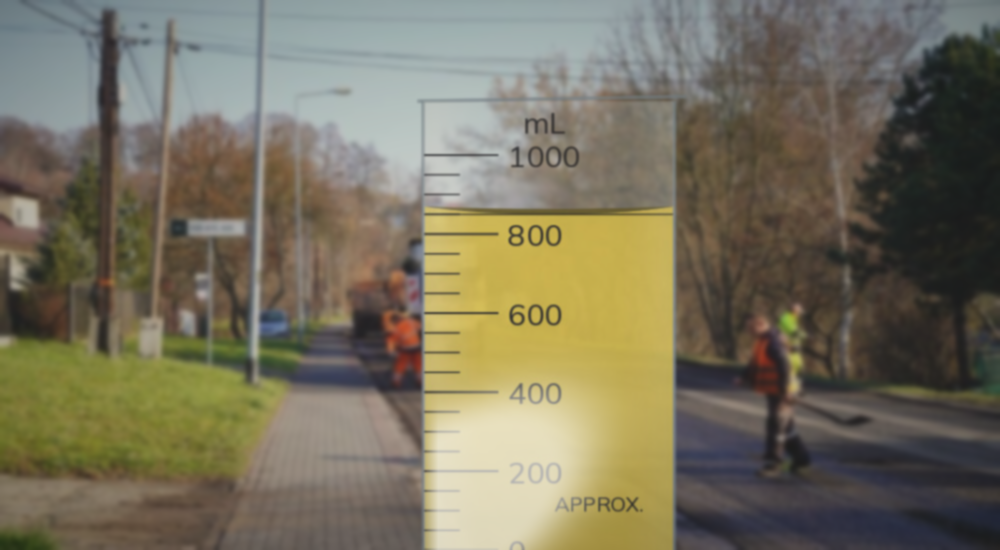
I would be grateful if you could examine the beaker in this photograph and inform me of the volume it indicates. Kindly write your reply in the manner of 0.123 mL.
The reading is 850 mL
